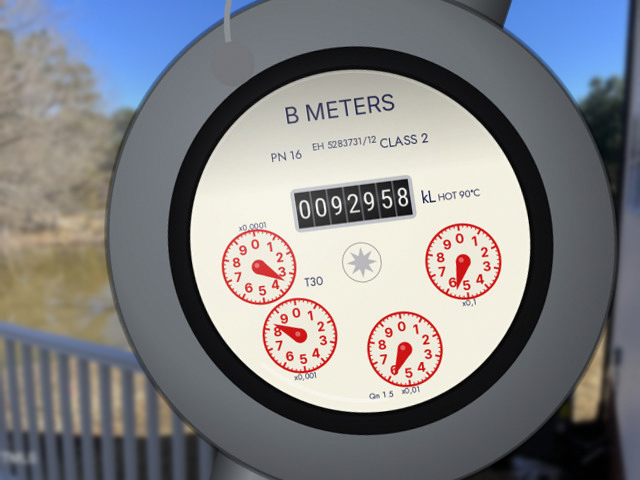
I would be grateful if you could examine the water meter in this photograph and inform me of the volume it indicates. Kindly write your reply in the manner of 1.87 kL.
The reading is 92958.5583 kL
